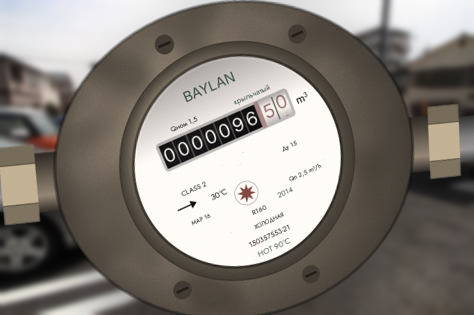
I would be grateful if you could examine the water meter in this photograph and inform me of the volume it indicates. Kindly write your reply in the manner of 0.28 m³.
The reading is 96.50 m³
